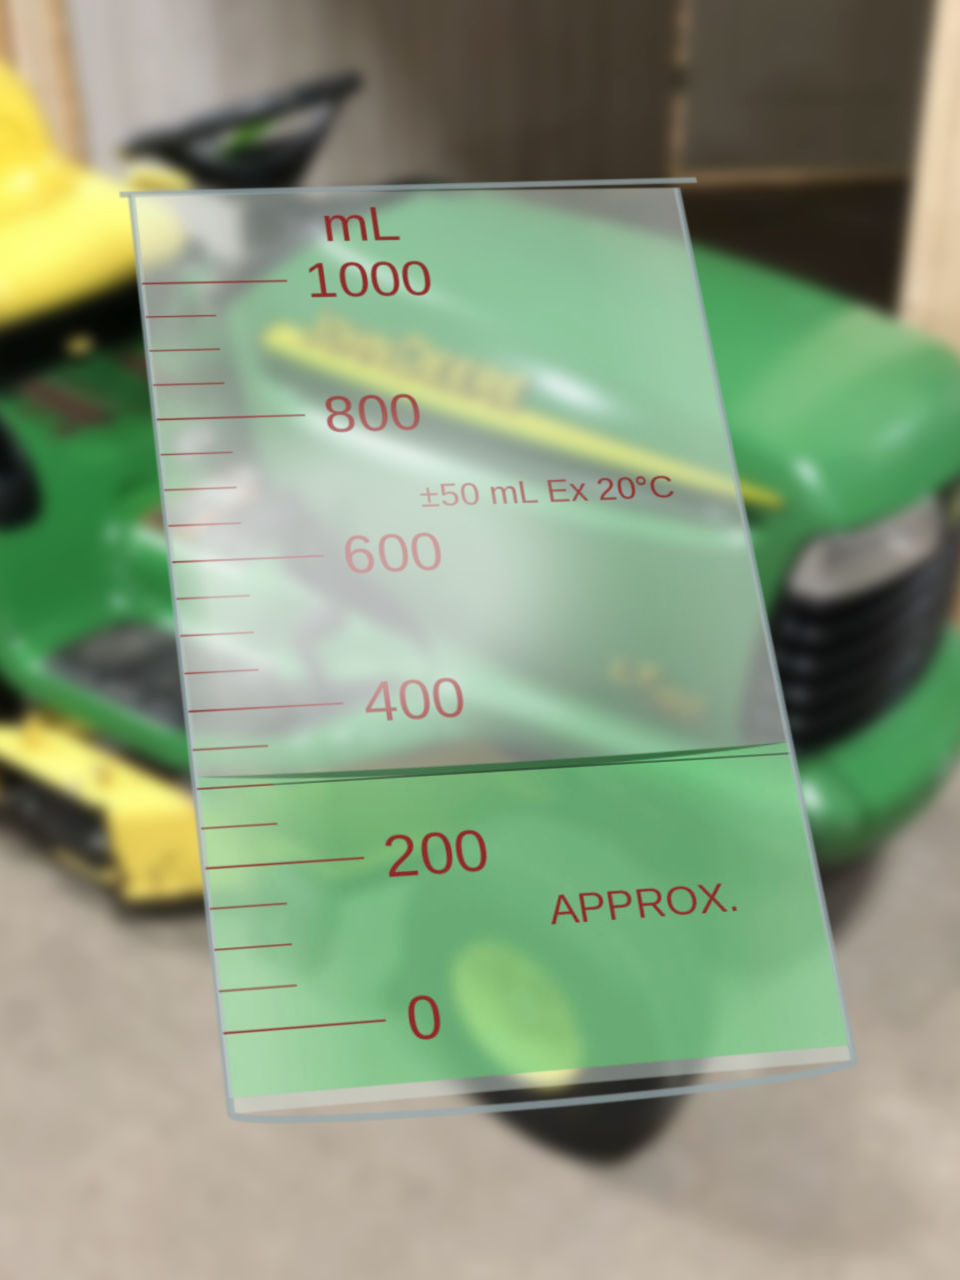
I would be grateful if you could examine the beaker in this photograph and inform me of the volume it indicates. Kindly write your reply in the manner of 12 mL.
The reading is 300 mL
